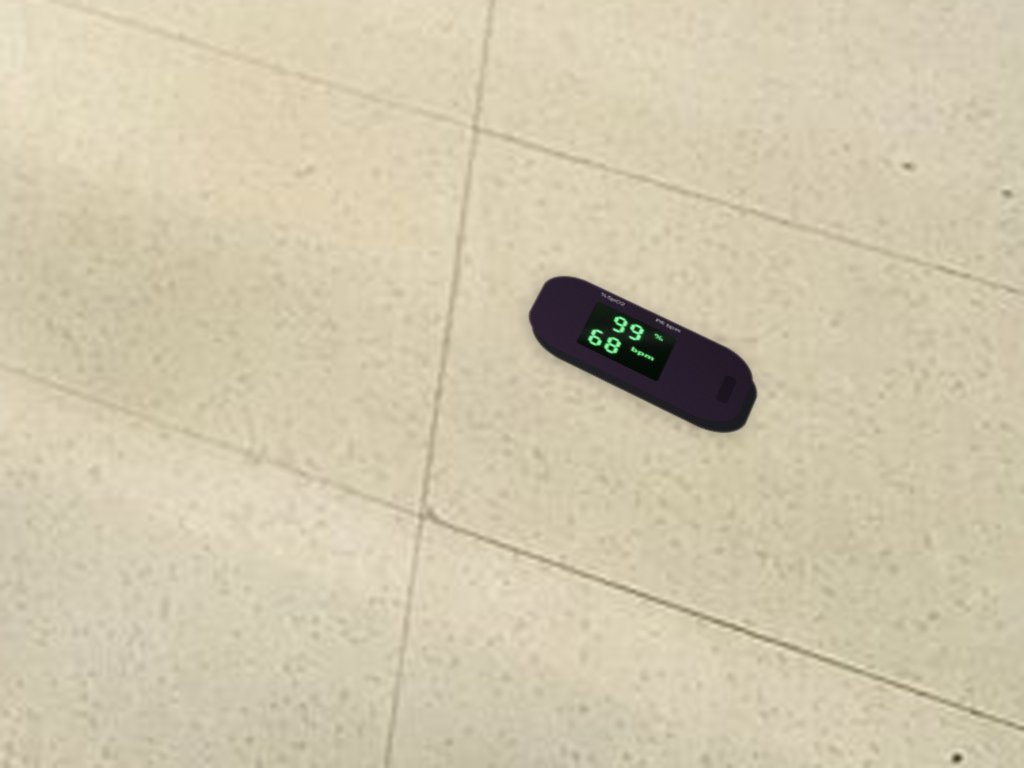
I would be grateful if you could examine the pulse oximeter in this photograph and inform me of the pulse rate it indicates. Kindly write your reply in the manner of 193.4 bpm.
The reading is 68 bpm
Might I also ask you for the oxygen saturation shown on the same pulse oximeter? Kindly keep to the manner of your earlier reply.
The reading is 99 %
